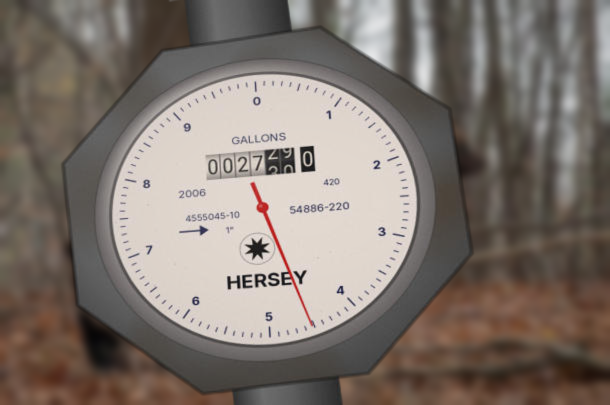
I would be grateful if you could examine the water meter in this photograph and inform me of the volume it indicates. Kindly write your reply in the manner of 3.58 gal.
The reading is 27294.5 gal
